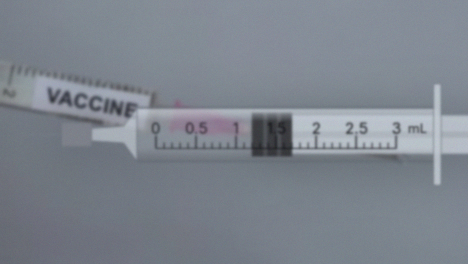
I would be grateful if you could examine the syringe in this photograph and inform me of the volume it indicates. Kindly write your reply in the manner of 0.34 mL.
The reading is 1.2 mL
